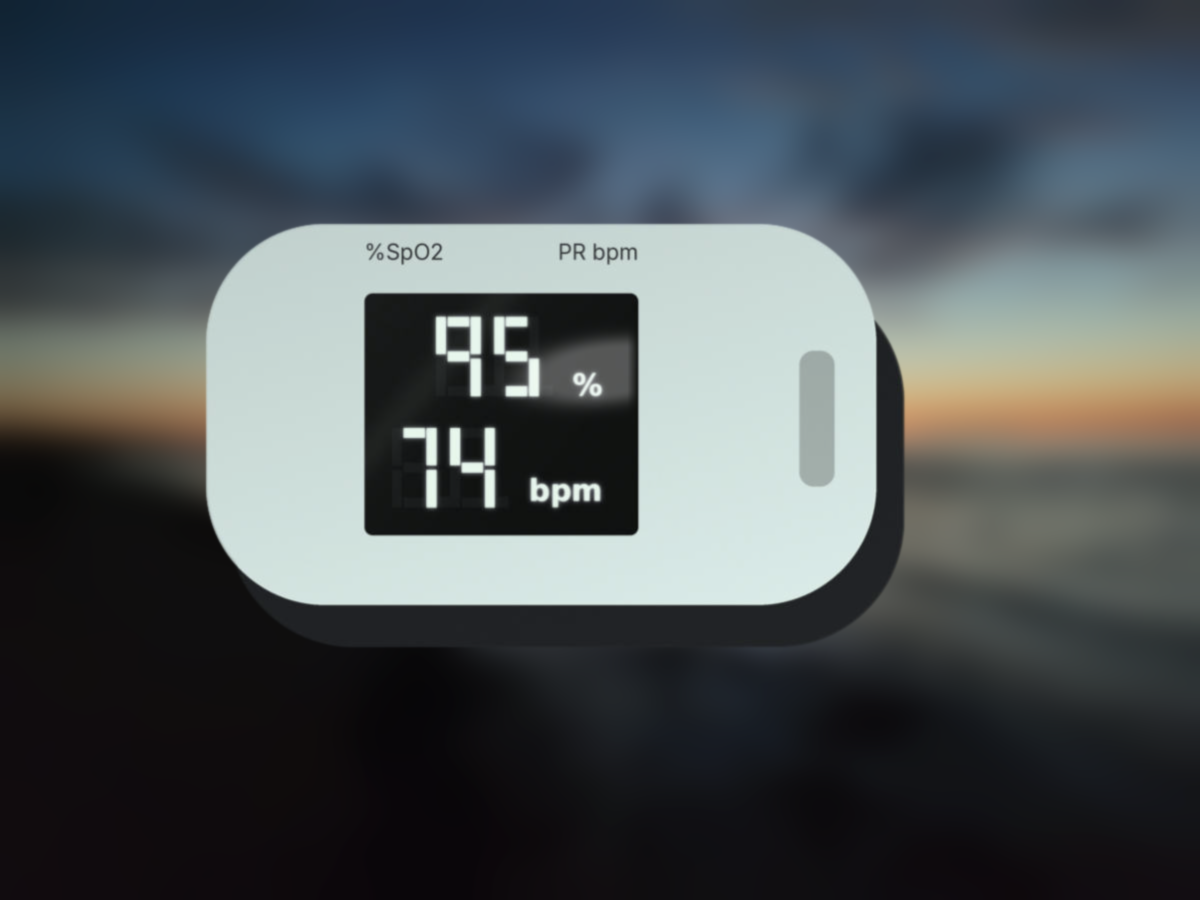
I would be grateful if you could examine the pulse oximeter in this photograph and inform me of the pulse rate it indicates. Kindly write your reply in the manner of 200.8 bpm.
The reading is 74 bpm
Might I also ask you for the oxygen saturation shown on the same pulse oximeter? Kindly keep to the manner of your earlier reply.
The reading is 95 %
